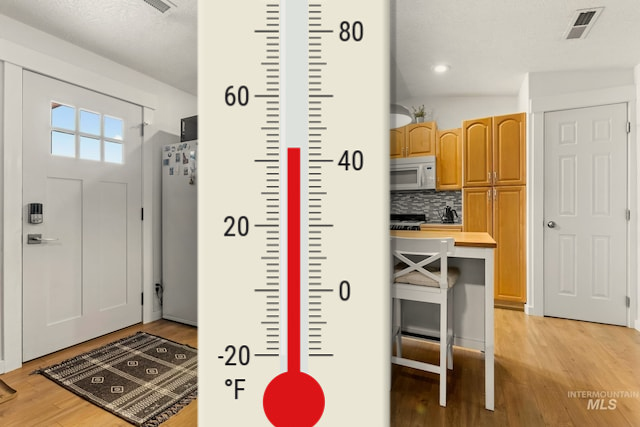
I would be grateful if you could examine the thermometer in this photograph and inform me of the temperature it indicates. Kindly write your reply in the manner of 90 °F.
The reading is 44 °F
